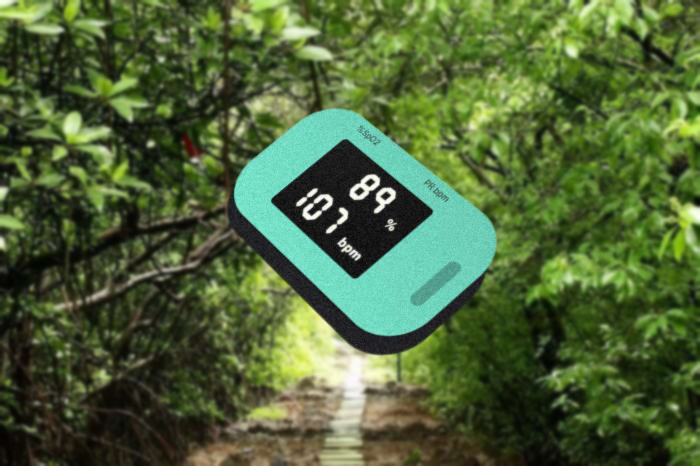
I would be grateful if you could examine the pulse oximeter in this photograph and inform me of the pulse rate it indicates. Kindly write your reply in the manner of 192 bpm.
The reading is 107 bpm
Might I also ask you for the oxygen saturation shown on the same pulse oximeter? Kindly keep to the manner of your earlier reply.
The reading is 89 %
